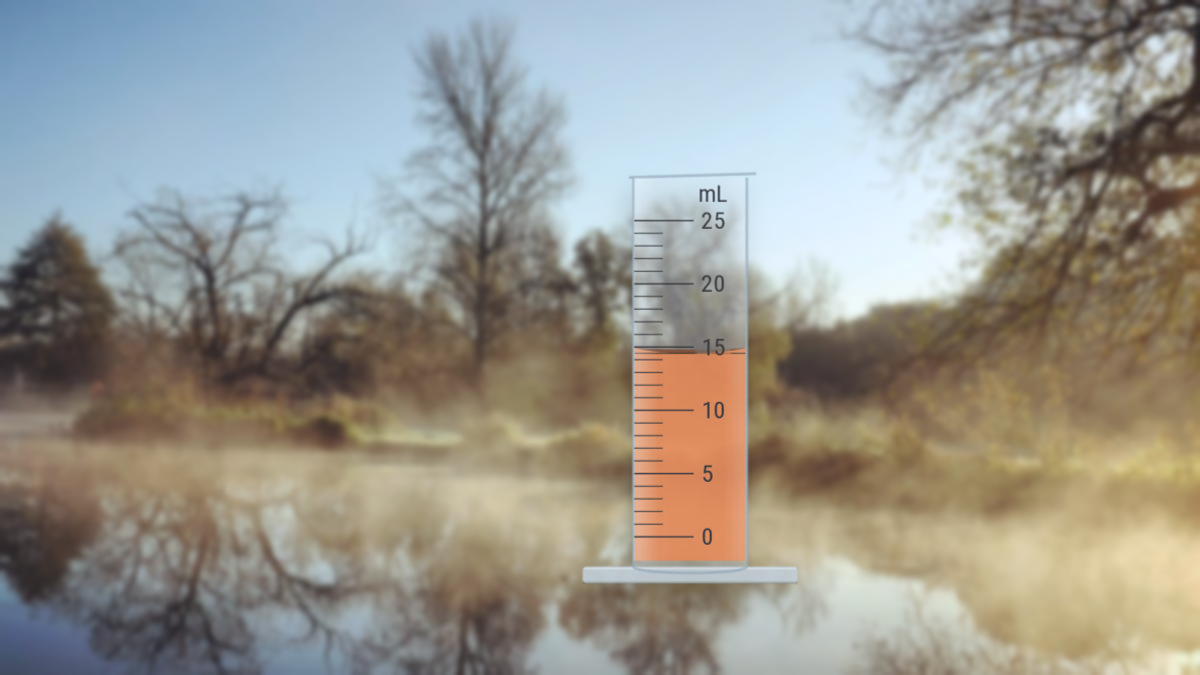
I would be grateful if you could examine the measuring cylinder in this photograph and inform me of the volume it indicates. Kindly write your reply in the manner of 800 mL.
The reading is 14.5 mL
